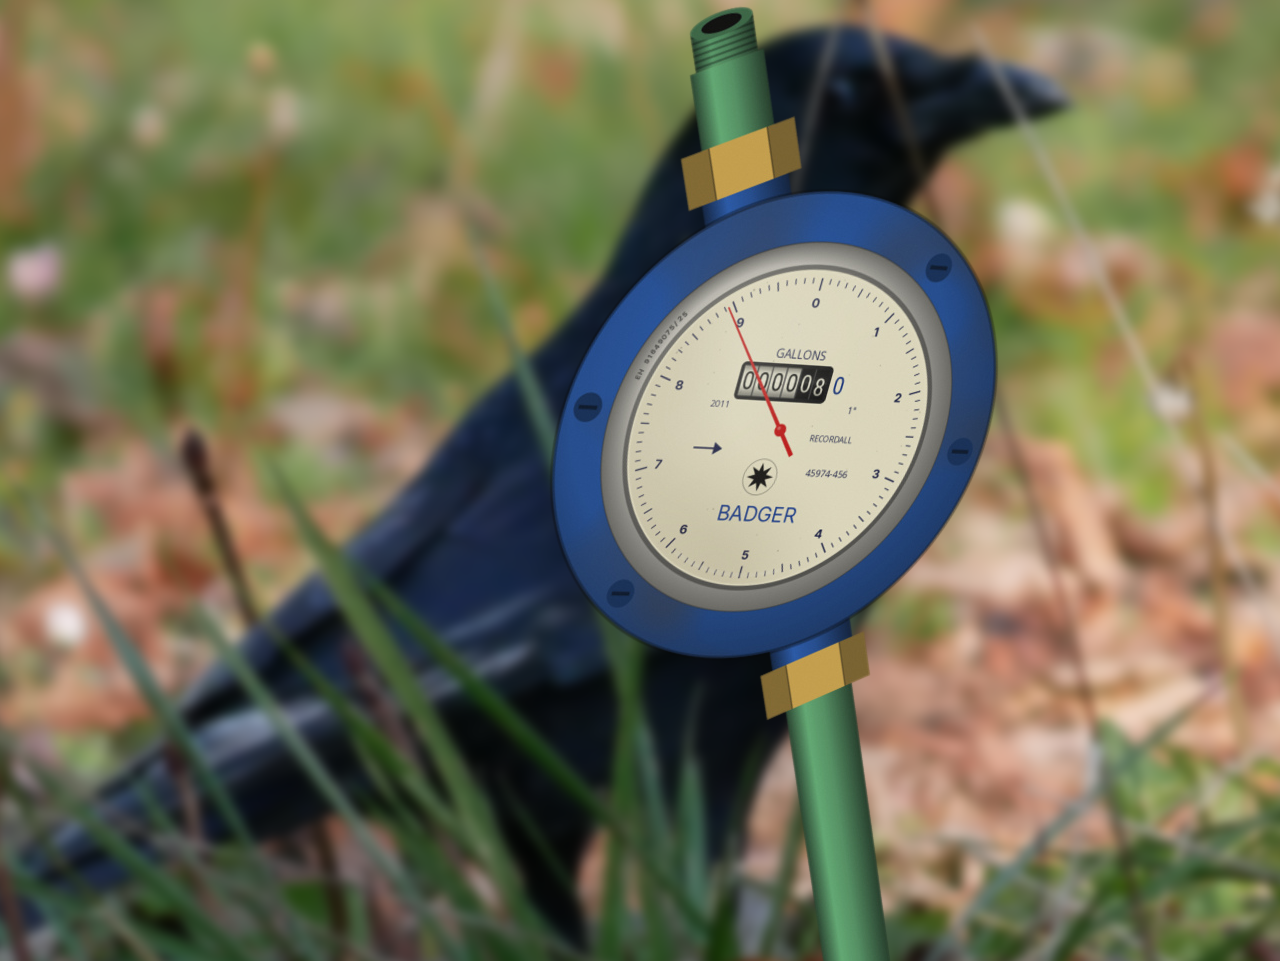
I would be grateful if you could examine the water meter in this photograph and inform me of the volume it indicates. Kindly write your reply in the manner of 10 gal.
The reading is 78.9 gal
